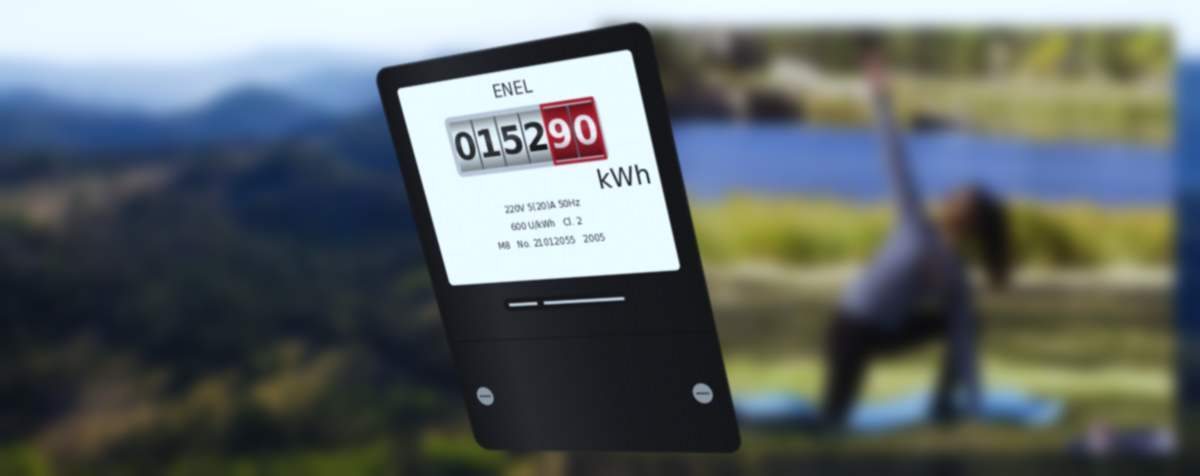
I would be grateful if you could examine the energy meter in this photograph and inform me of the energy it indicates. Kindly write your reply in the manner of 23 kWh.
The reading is 152.90 kWh
